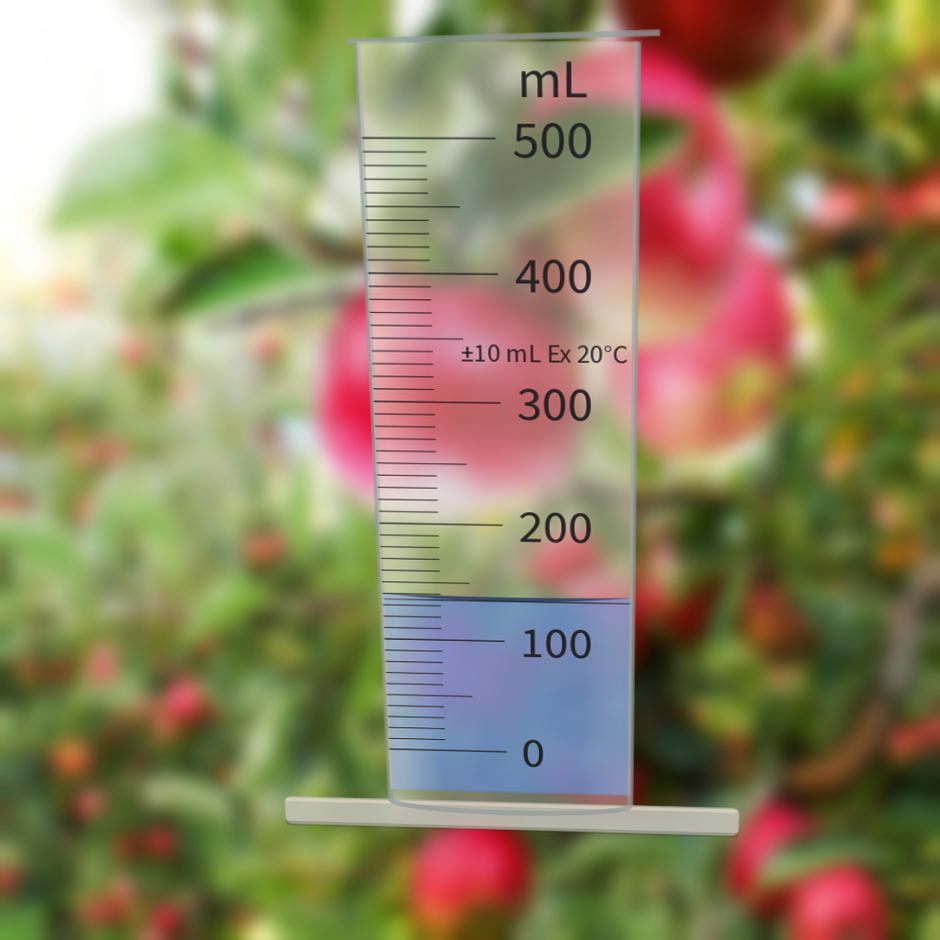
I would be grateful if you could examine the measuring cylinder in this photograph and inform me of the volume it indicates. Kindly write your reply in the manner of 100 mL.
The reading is 135 mL
